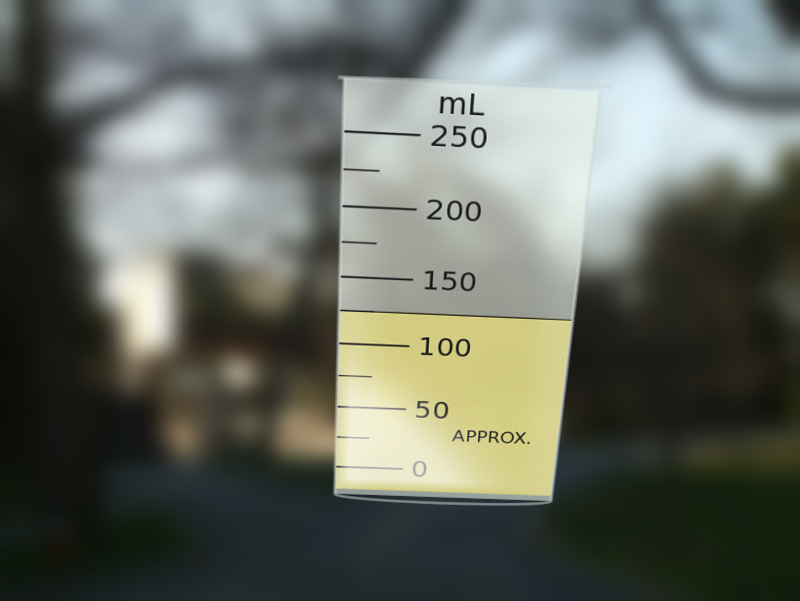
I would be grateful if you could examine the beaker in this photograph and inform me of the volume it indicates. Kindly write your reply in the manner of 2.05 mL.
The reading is 125 mL
